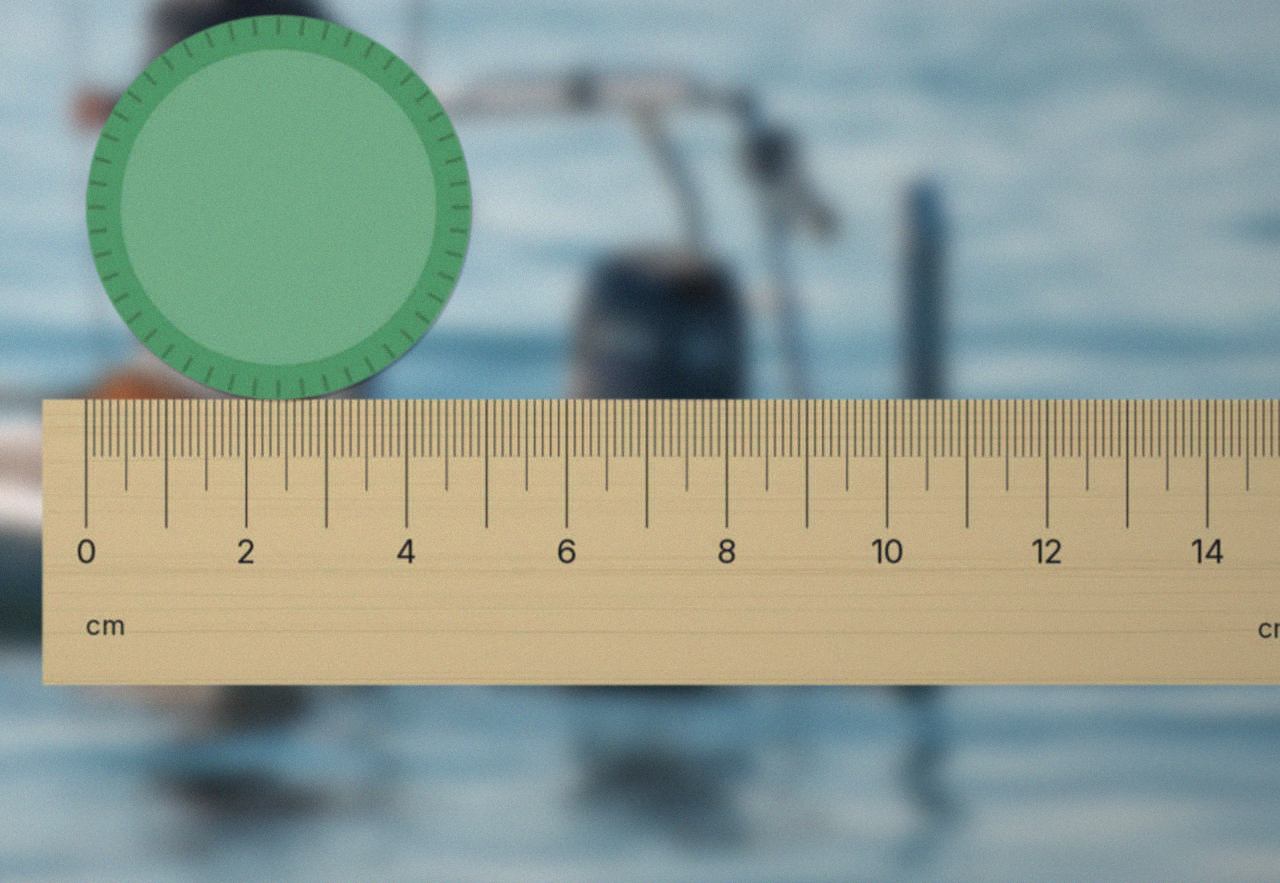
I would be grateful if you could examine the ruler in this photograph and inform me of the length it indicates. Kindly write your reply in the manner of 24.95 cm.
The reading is 4.8 cm
